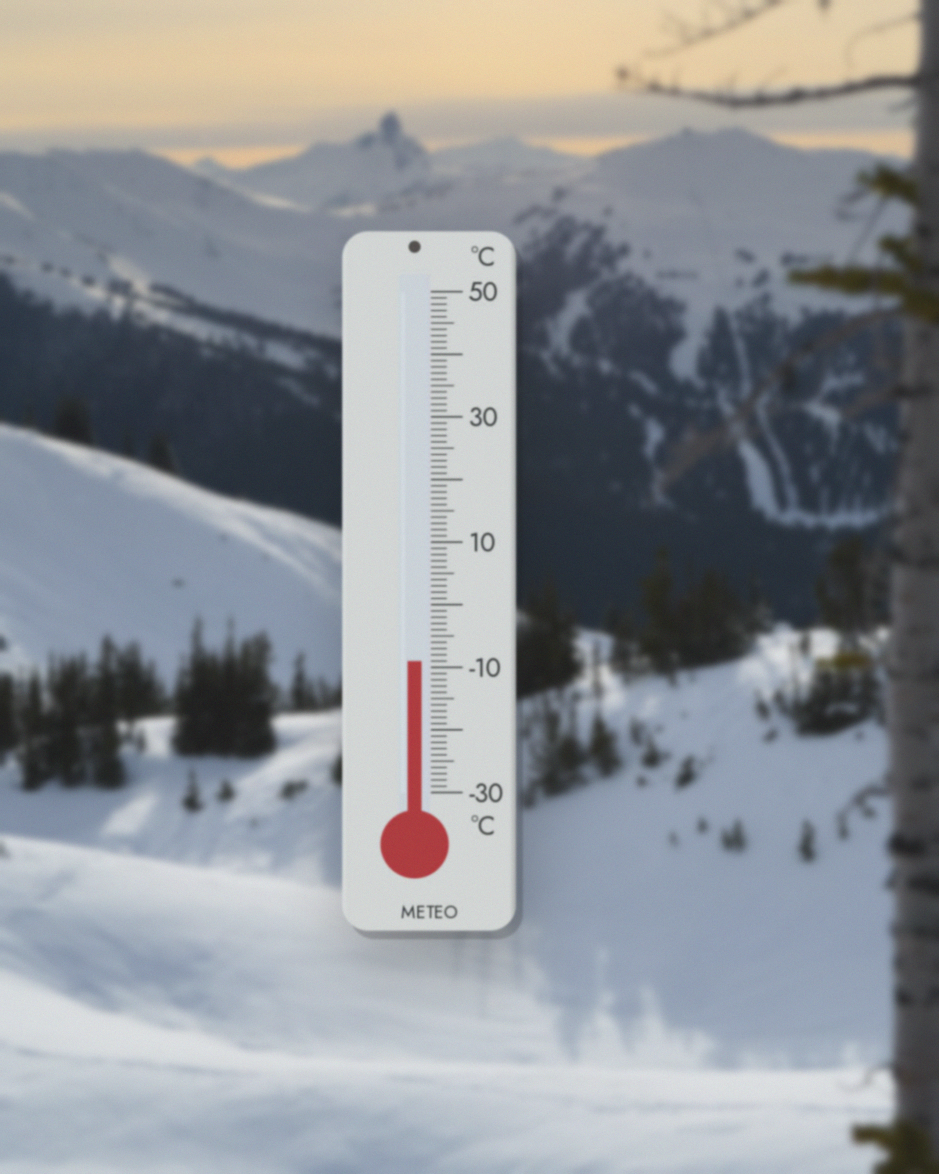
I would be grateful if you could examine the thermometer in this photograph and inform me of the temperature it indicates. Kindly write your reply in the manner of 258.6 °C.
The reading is -9 °C
